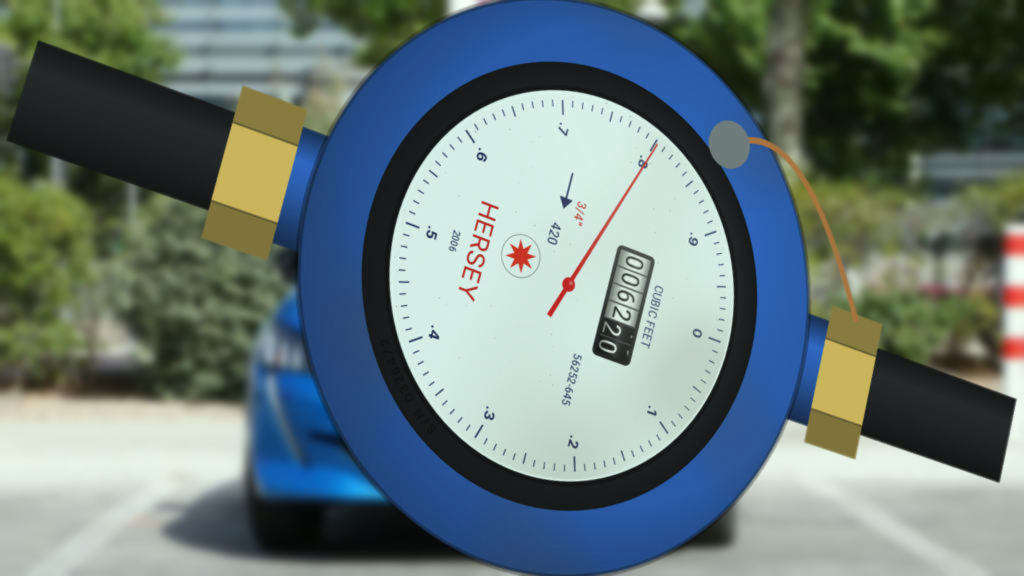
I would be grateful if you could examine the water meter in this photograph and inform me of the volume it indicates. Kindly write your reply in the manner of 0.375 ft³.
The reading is 6219.80 ft³
